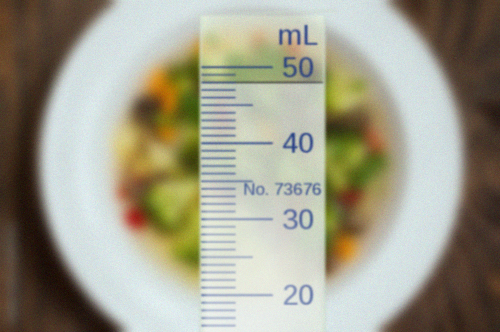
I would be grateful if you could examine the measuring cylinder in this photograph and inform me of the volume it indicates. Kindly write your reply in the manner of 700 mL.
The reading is 48 mL
